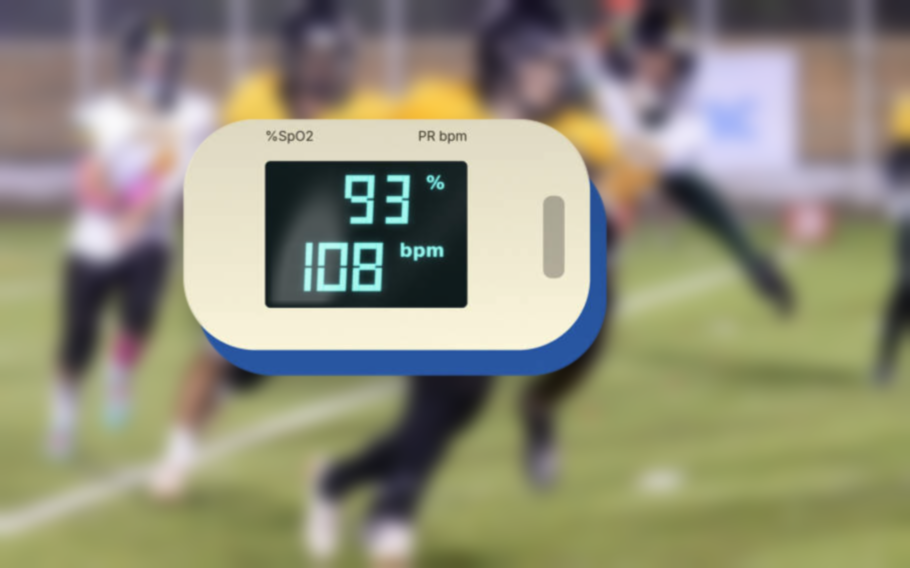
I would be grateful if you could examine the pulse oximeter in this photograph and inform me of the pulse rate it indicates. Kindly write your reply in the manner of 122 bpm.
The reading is 108 bpm
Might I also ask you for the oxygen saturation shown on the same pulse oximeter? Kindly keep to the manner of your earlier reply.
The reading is 93 %
